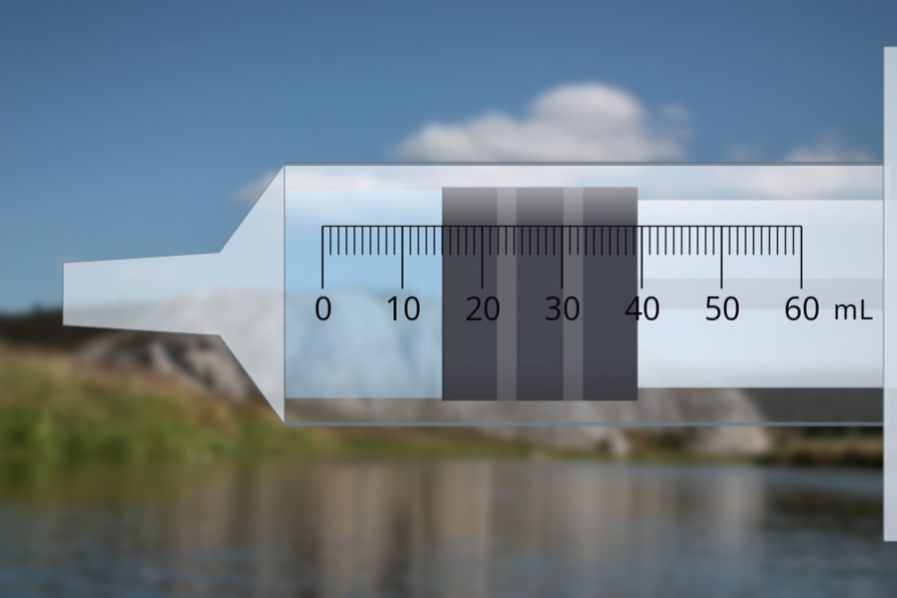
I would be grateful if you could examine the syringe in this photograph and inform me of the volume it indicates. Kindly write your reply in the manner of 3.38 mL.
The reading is 15 mL
